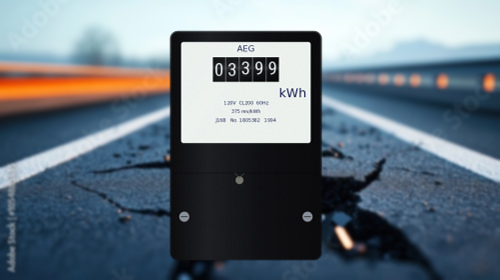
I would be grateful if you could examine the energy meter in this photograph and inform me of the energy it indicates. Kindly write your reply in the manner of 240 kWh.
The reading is 3399 kWh
